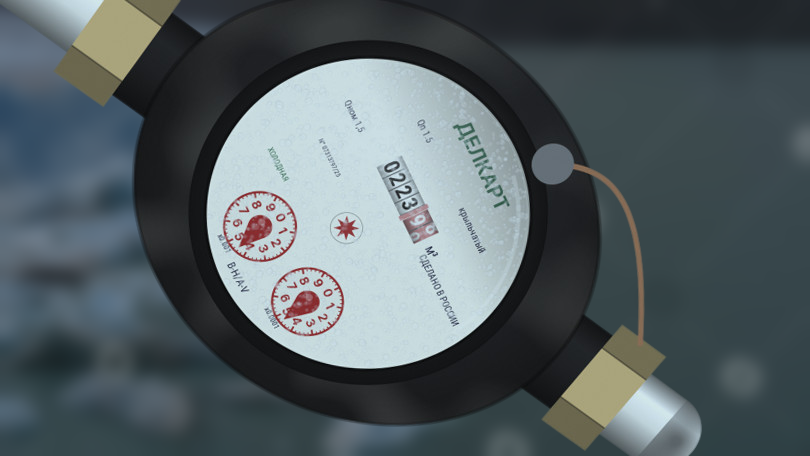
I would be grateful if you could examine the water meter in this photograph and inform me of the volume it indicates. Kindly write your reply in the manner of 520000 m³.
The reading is 223.9844 m³
